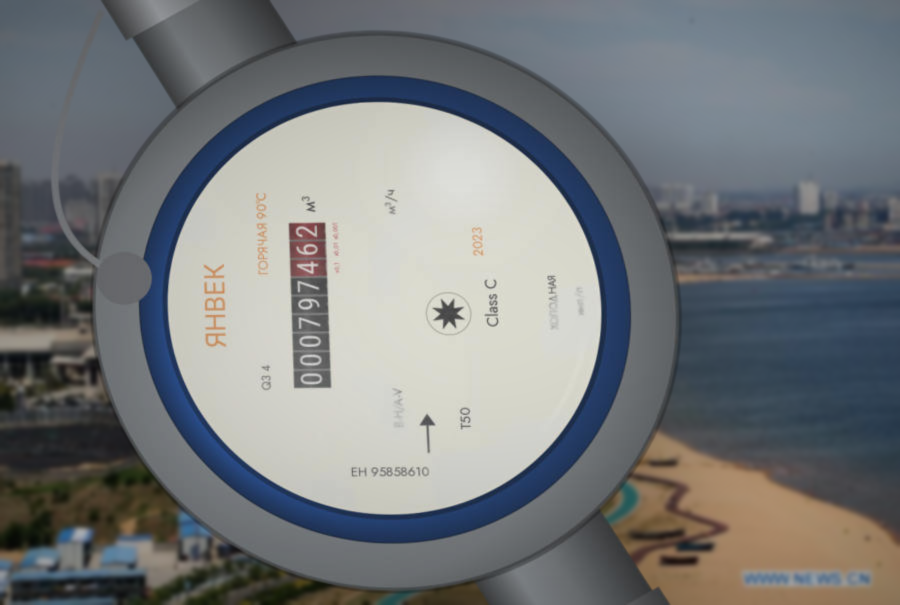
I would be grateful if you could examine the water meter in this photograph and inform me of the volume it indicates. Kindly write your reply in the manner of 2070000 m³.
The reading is 797.462 m³
